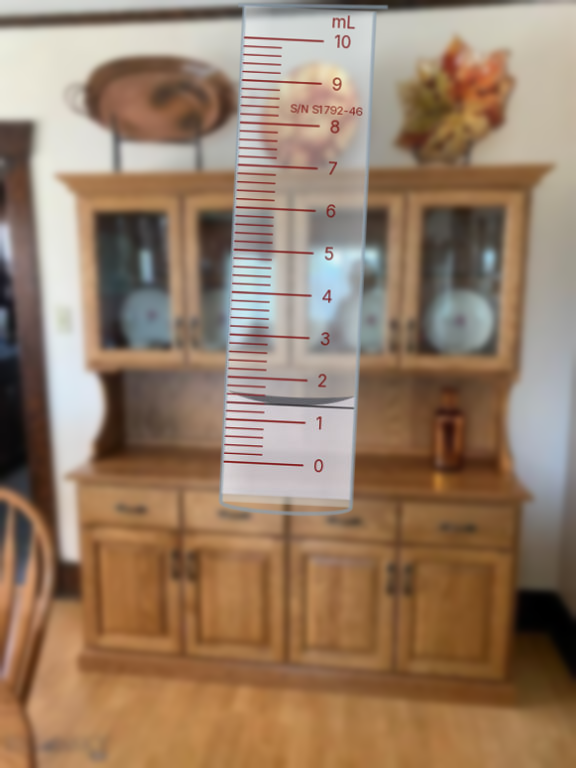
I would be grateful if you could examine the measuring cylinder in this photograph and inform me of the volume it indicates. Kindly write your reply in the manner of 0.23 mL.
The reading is 1.4 mL
